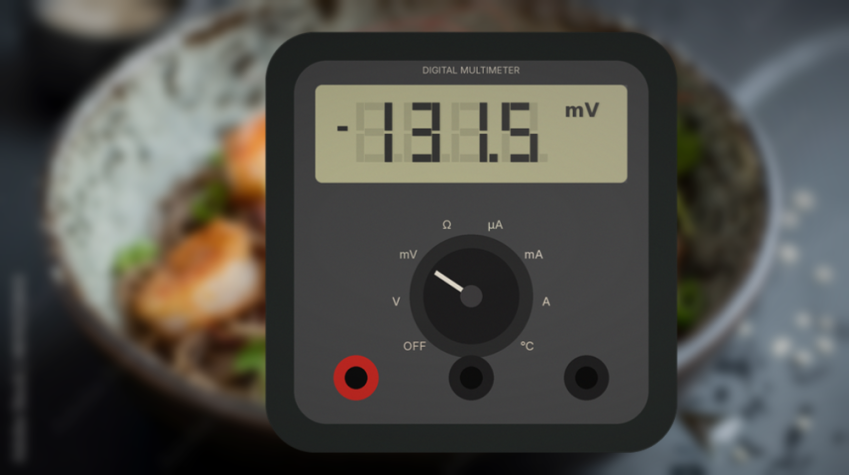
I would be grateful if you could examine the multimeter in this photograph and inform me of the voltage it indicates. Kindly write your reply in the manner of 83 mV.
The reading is -131.5 mV
